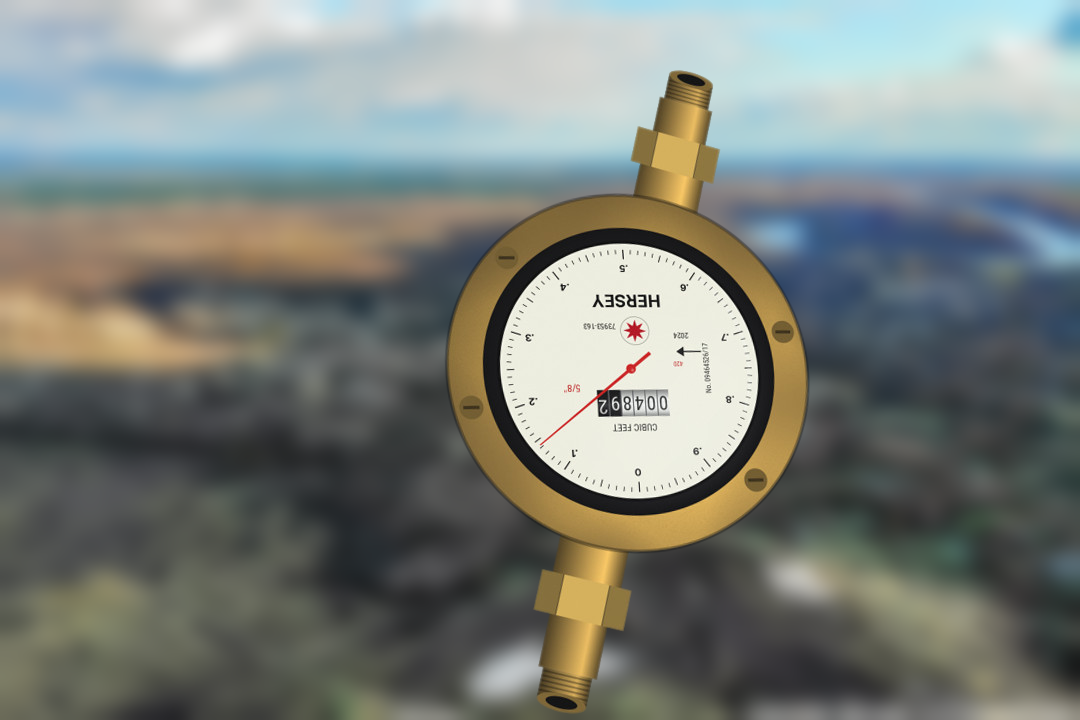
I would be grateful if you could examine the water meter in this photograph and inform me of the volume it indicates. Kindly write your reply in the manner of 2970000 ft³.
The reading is 4892.14 ft³
